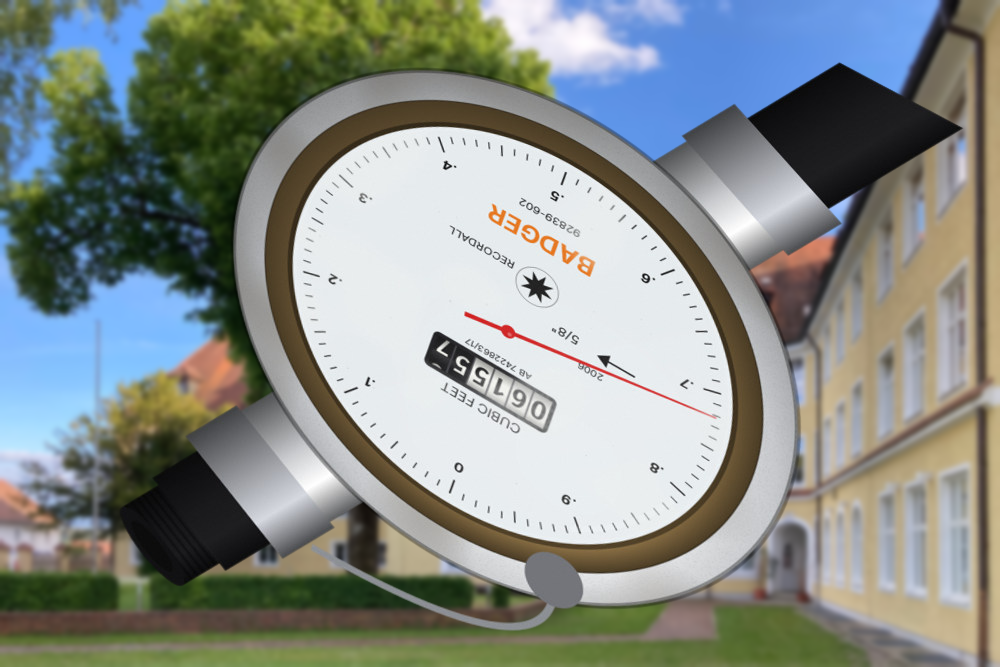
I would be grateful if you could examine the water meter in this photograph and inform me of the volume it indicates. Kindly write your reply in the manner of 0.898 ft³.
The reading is 61556.72 ft³
